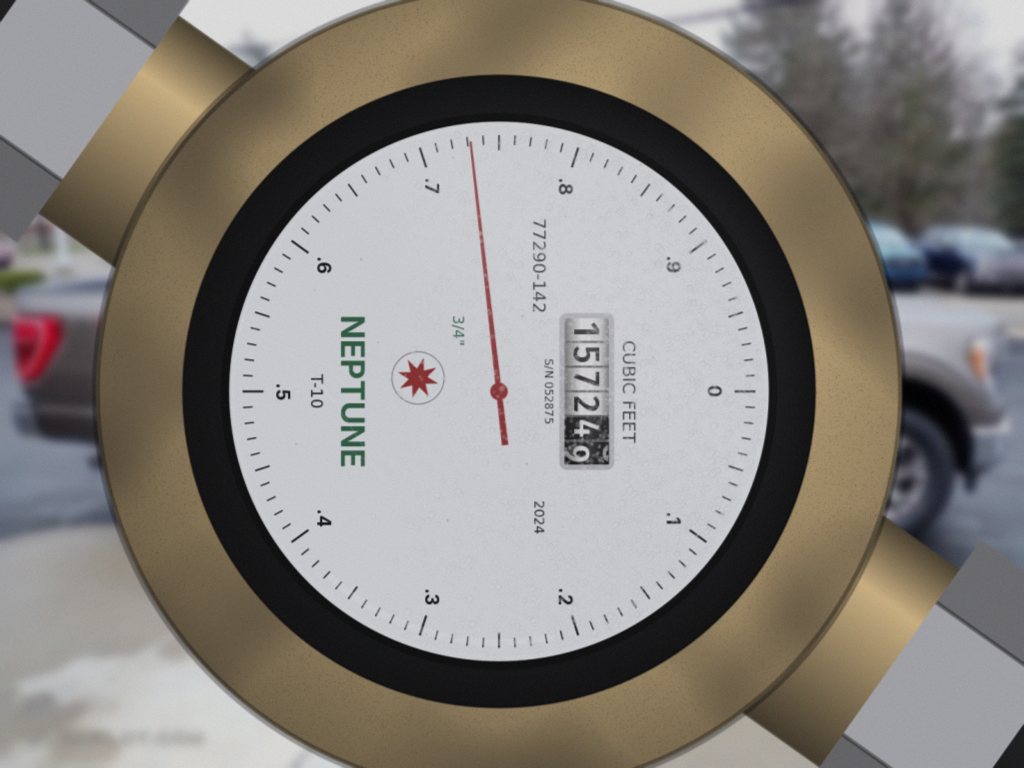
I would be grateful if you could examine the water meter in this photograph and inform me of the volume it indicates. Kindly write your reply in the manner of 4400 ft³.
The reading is 157248.73 ft³
